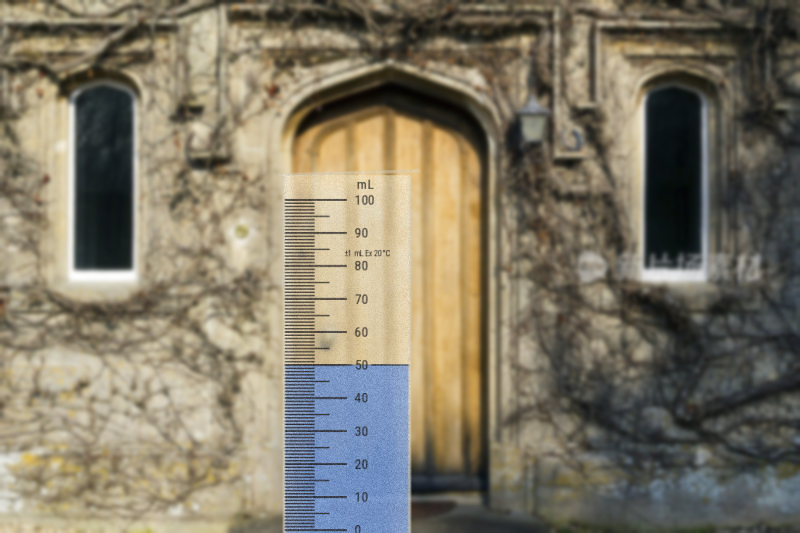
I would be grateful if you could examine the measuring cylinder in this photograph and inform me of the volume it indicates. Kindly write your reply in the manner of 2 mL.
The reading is 50 mL
